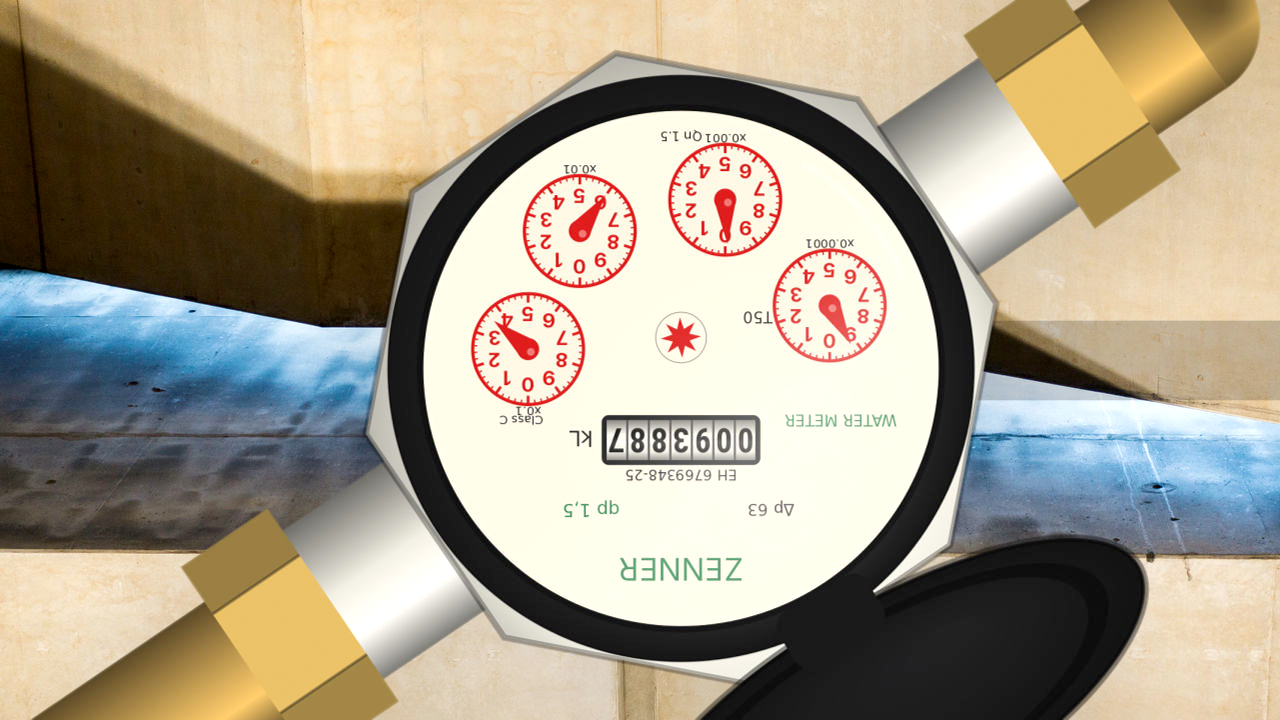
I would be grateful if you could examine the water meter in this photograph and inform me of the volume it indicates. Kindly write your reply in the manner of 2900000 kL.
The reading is 93887.3599 kL
